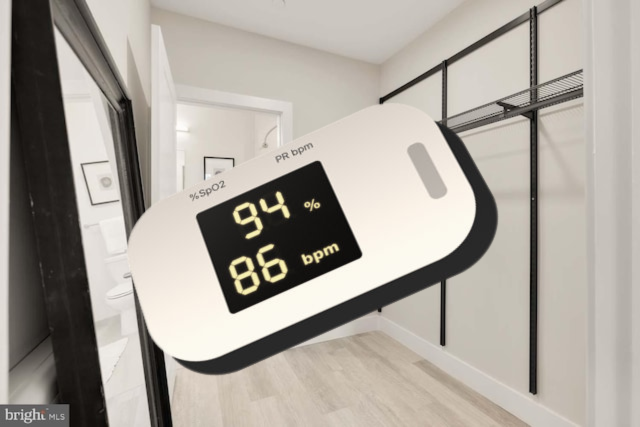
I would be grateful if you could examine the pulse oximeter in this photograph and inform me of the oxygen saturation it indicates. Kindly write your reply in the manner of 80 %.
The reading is 94 %
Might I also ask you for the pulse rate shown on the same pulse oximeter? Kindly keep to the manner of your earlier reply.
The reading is 86 bpm
